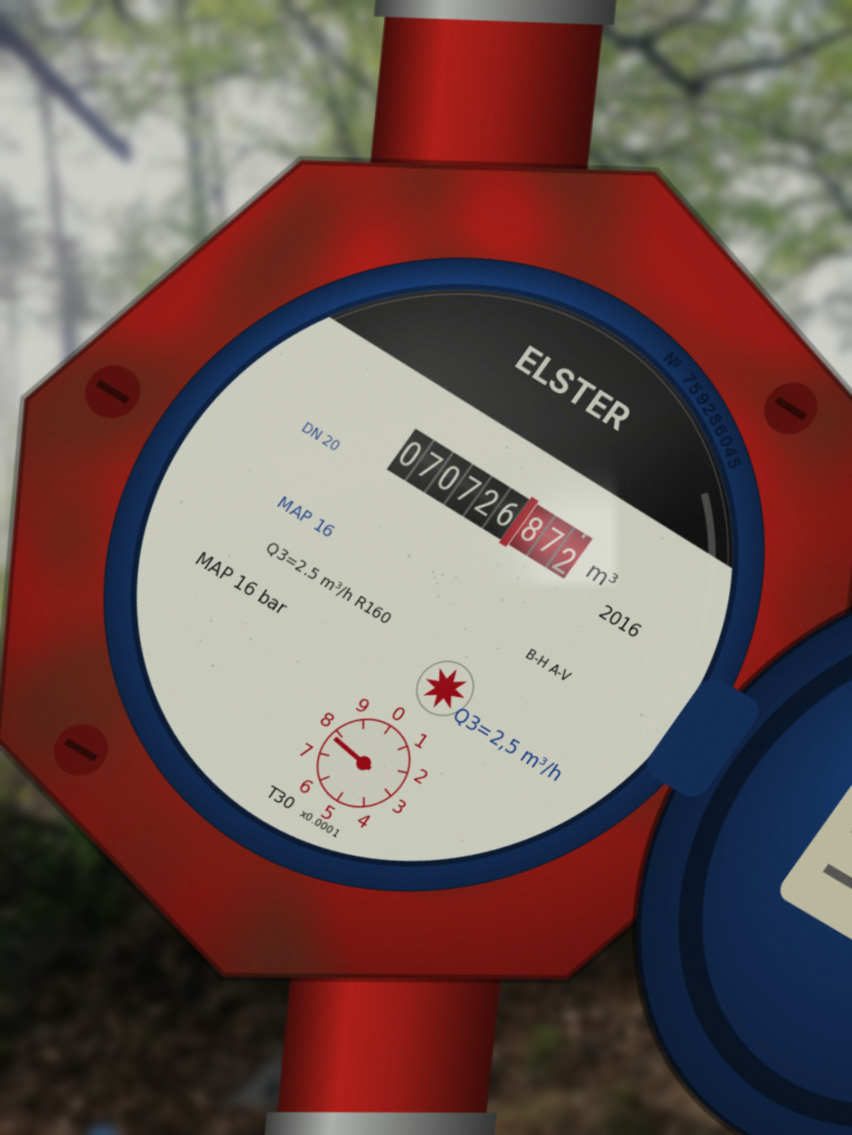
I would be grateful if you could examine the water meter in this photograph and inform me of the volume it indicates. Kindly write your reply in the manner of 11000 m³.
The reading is 70726.8717 m³
